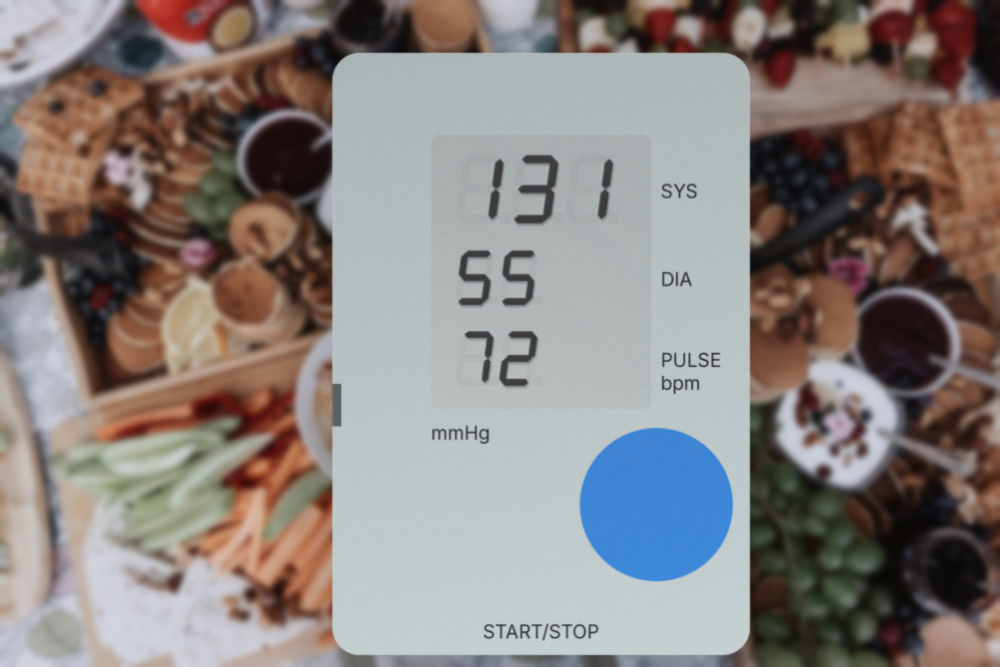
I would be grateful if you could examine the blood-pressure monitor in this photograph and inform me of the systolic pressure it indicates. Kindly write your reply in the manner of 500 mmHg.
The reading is 131 mmHg
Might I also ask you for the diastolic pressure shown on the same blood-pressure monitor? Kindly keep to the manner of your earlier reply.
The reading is 55 mmHg
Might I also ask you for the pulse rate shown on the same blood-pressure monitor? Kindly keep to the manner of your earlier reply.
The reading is 72 bpm
